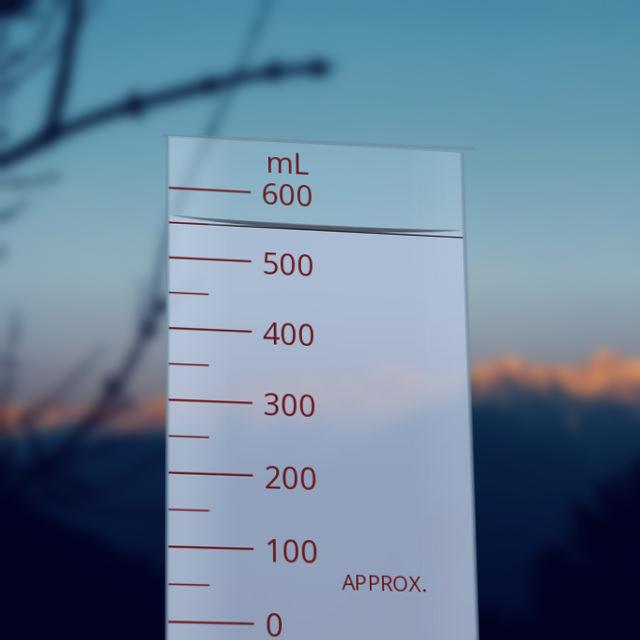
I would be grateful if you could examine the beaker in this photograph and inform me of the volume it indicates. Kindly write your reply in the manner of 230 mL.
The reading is 550 mL
